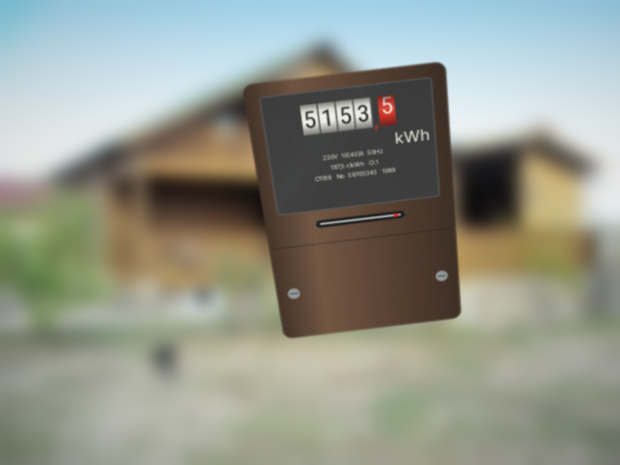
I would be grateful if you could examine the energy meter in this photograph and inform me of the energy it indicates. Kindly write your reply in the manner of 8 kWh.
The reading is 5153.5 kWh
